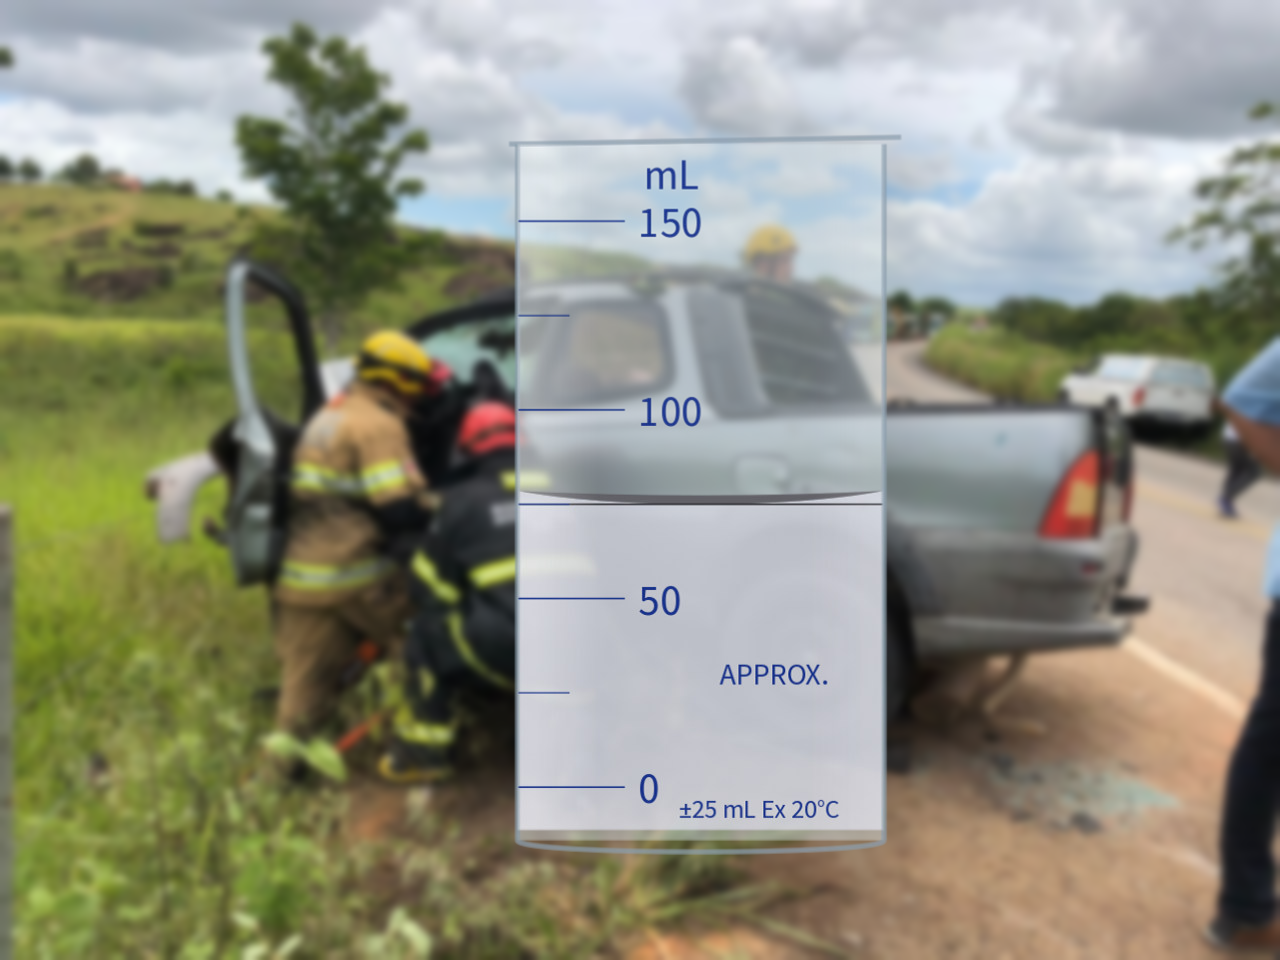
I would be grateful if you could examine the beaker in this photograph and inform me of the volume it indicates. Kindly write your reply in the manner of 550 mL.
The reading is 75 mL
